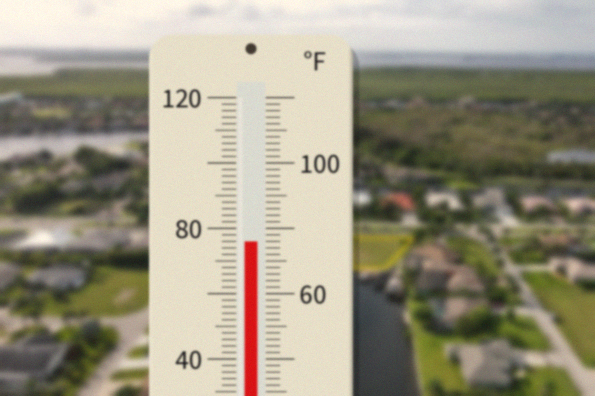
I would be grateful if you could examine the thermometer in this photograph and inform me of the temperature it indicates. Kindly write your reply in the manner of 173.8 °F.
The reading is 76 °F
